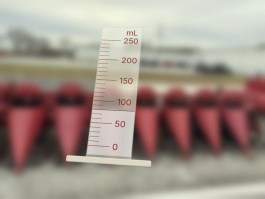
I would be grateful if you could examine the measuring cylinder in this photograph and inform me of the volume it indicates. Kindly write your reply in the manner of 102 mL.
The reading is 80 mL
